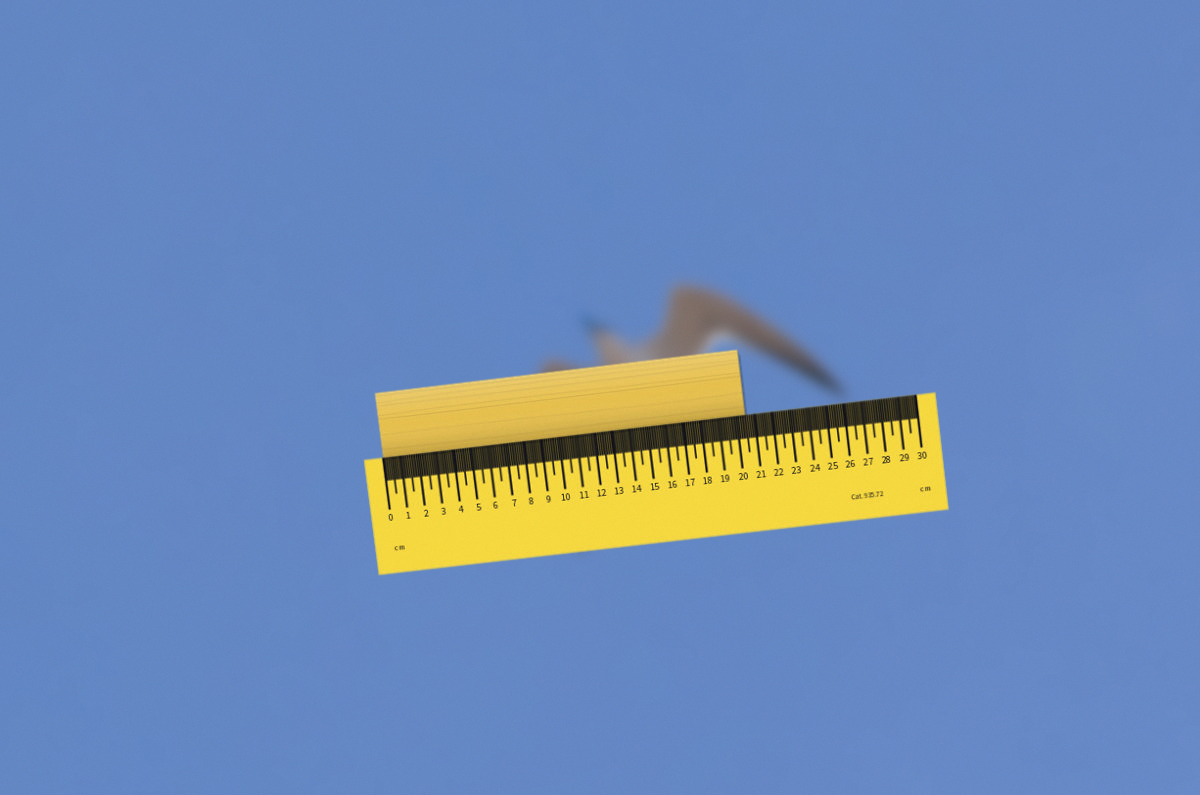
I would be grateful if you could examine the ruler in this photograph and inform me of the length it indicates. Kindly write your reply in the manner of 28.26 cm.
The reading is 20.5 cm
